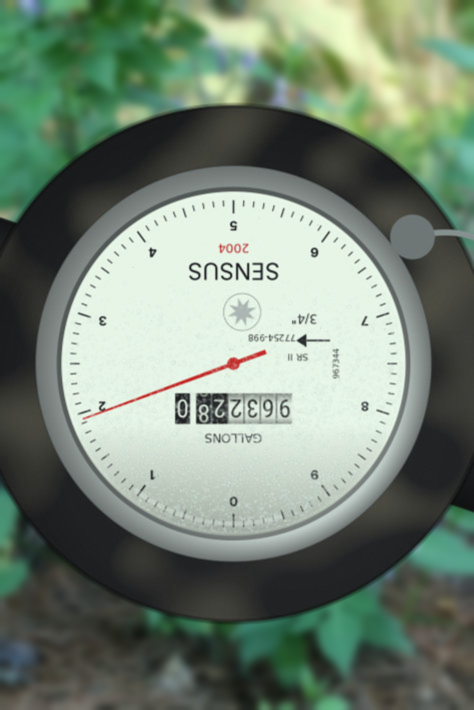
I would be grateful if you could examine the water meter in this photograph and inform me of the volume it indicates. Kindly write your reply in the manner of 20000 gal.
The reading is 9632281.9 gal
